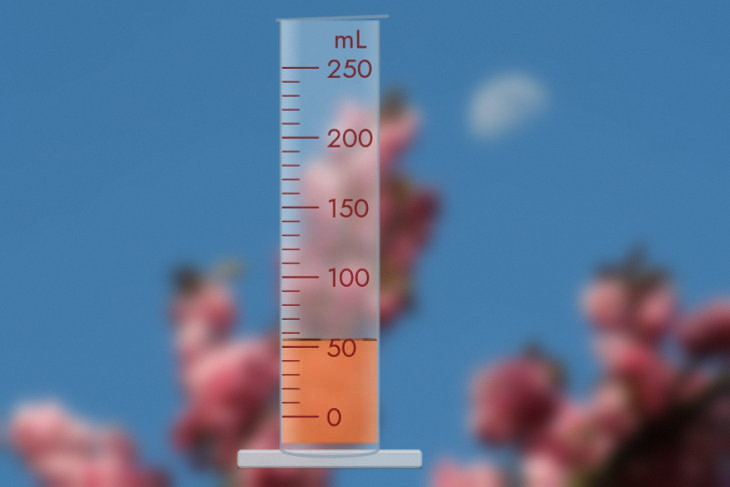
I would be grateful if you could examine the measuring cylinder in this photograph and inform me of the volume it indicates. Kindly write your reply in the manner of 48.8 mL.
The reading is 55 mL
